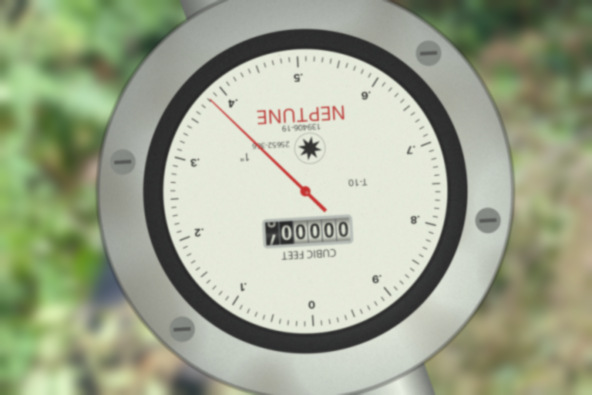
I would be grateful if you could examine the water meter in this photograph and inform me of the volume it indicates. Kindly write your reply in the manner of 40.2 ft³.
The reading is 7.38 ft³
